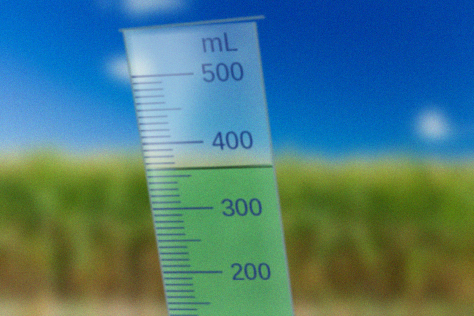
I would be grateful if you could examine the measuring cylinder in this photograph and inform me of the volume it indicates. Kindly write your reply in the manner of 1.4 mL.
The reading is 360 mL
